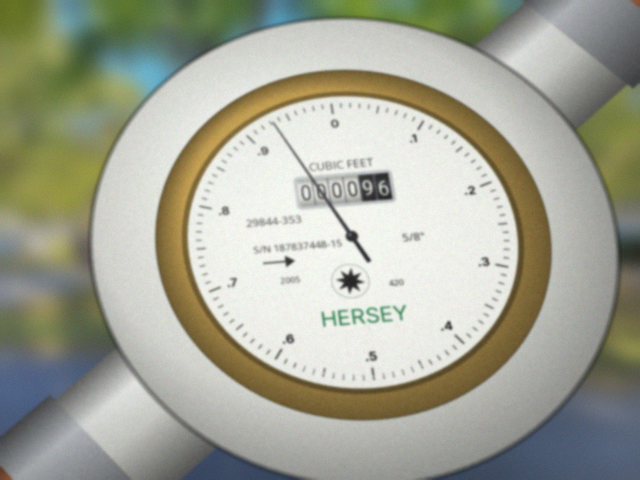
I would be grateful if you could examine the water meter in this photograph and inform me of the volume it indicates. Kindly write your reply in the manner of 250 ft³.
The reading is 95.93 ft³
